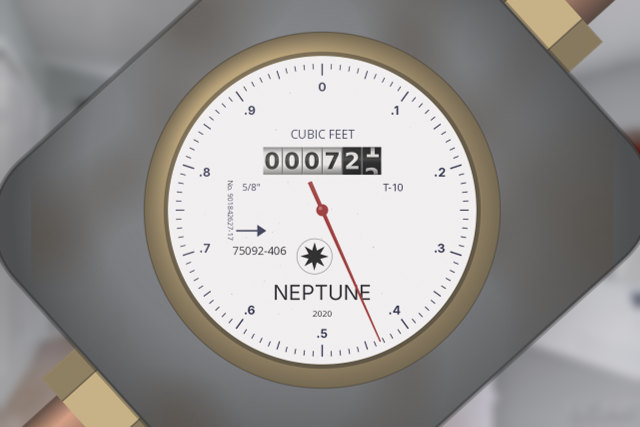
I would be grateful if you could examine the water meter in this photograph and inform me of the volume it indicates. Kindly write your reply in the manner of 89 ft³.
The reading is 721.43 ft³
